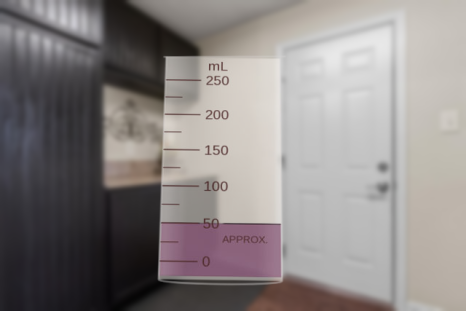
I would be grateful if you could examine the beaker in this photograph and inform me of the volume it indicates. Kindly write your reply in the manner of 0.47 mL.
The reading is 50 mL
